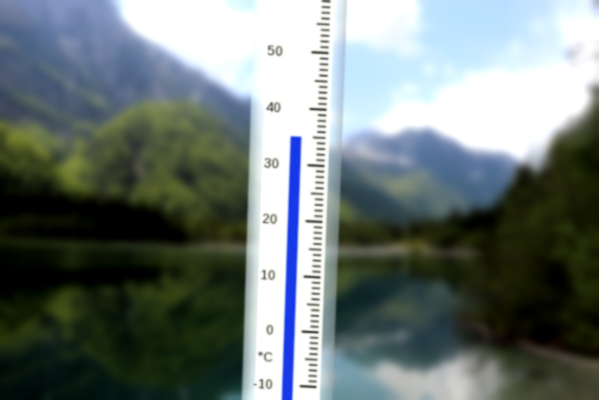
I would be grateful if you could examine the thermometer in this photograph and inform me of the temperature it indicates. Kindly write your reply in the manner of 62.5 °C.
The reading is 35 °C
